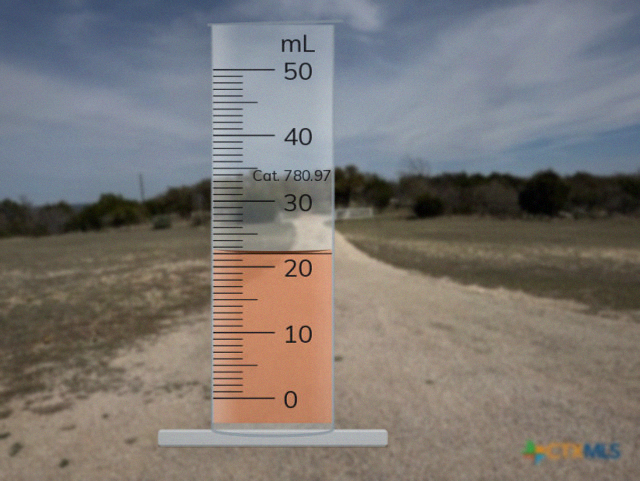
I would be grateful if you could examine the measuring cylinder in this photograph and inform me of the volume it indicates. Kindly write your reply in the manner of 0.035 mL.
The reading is 22 mL
